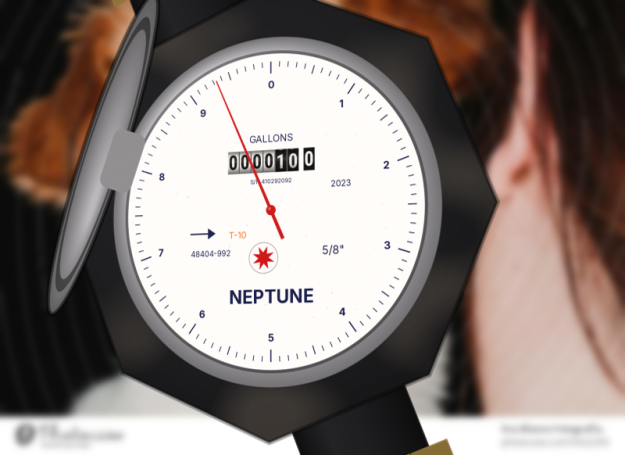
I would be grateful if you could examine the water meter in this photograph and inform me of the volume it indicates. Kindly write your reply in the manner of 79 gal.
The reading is 99.3 gal
